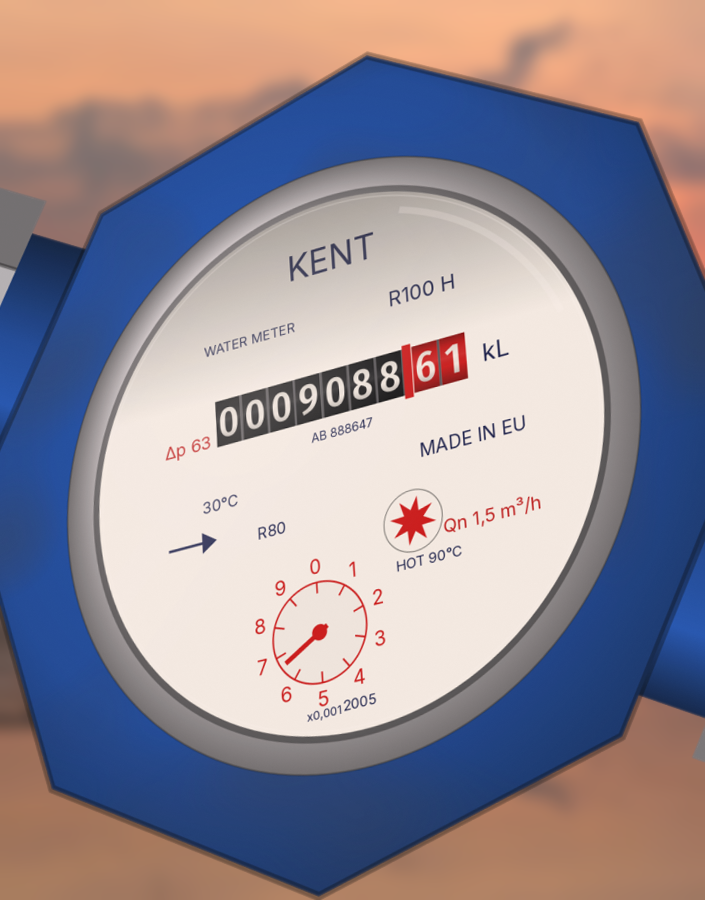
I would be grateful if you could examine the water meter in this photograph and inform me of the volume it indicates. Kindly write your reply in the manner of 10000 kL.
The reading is 9088.616 kL
